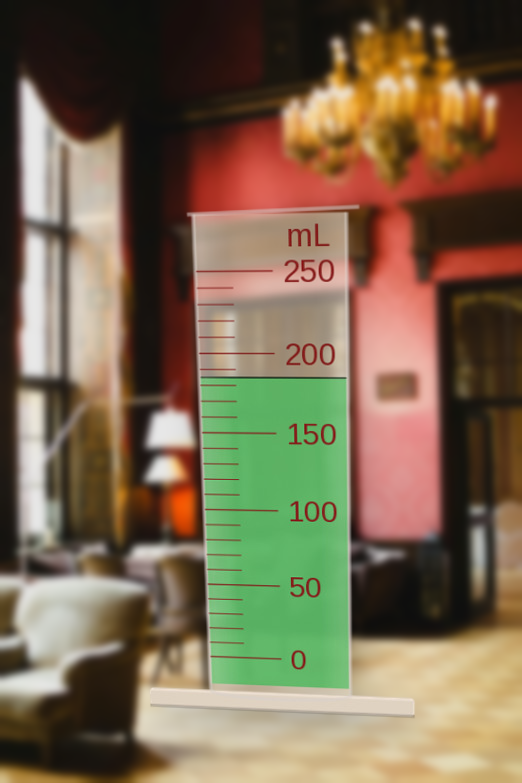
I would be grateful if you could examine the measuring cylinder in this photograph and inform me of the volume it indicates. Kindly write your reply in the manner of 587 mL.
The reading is 185 mL
